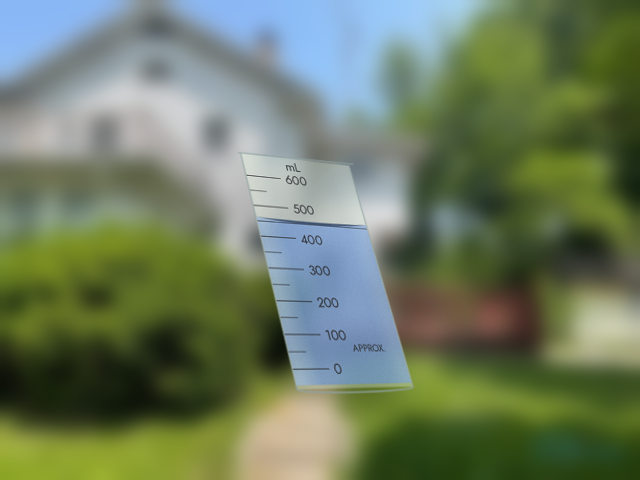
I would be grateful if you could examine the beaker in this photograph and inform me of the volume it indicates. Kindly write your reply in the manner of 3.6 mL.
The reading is 450 mL
